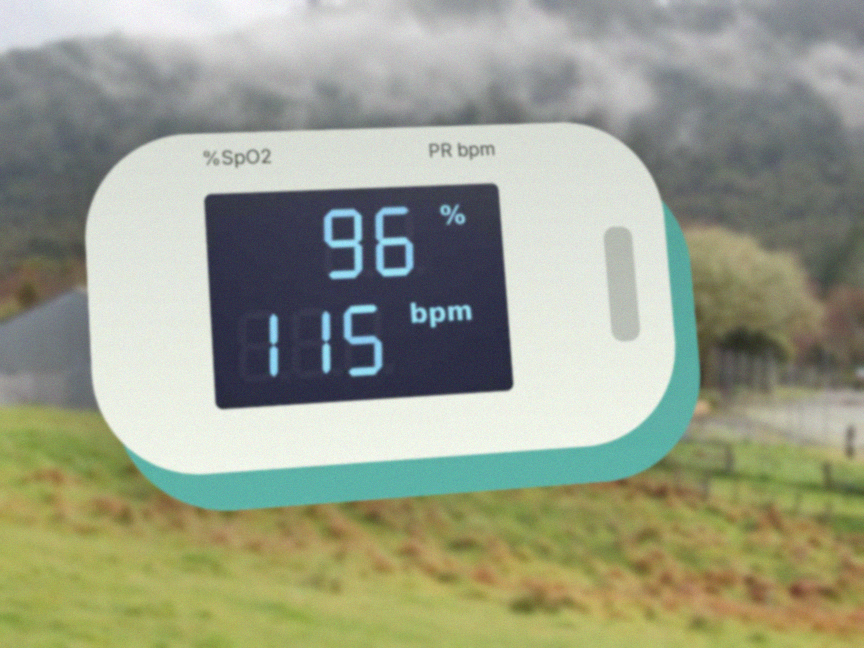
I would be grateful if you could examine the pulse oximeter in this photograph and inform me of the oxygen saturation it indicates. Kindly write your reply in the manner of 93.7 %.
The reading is 96 %
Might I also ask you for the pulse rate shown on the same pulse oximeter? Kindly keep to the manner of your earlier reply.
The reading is 115 bpm
